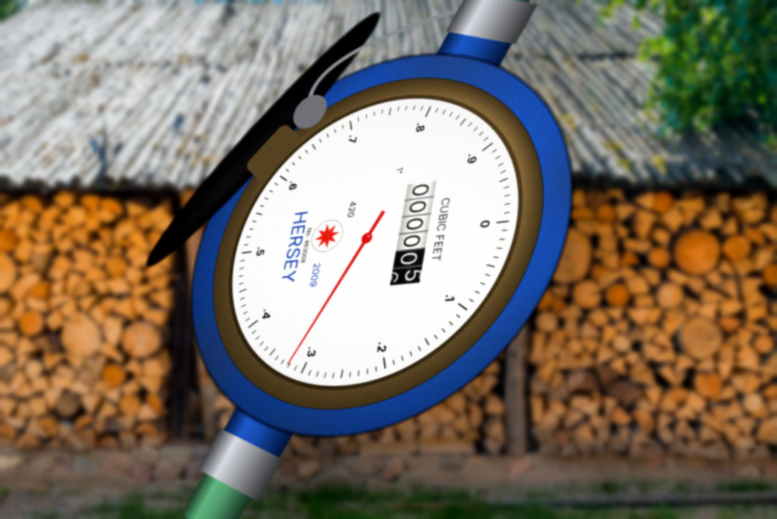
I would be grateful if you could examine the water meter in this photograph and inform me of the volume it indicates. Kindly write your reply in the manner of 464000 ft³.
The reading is 5.32 ft³
